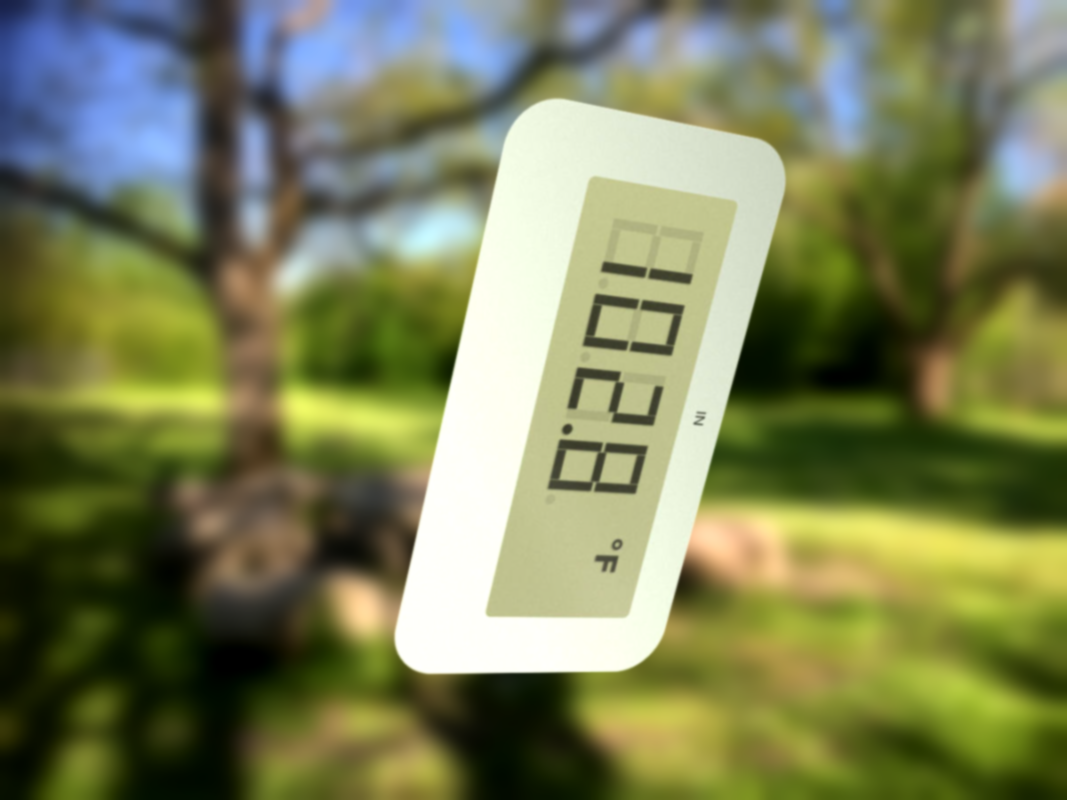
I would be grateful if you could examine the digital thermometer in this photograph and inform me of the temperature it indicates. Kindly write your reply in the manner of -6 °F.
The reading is 102.8 °F
